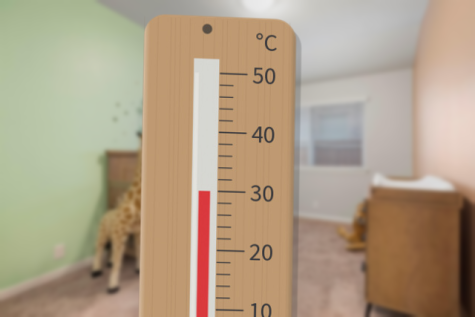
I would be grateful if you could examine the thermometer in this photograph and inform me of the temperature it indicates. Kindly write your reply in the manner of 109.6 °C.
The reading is 30 °C
